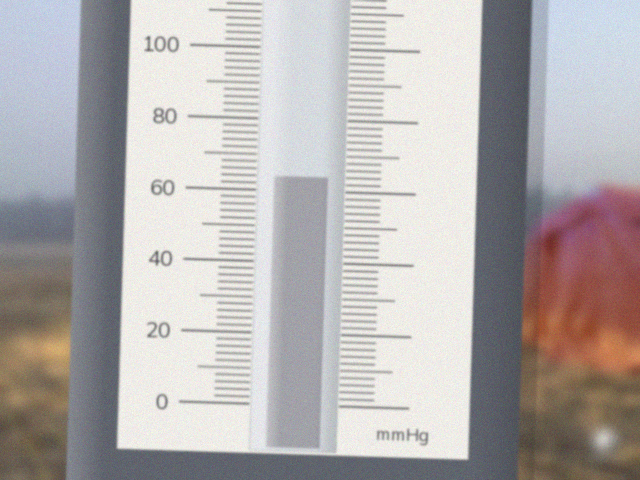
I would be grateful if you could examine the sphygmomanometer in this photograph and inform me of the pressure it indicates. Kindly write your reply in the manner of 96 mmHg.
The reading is 64 mmHg
